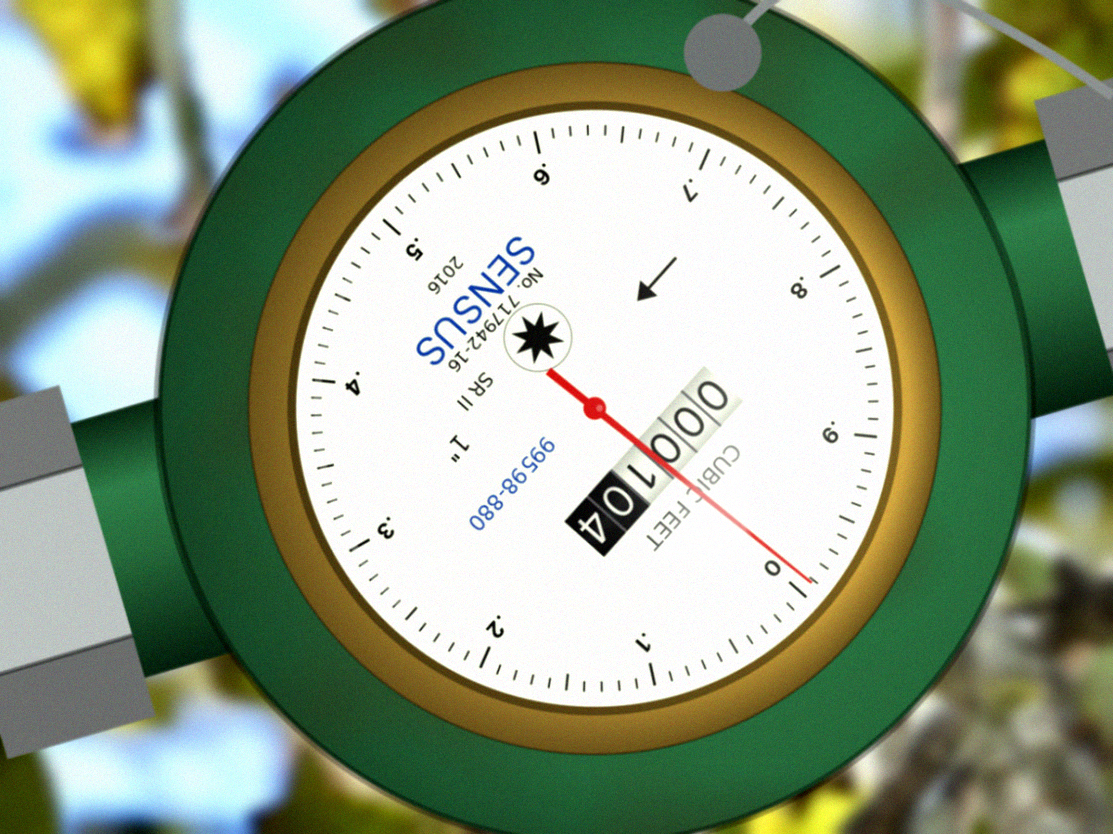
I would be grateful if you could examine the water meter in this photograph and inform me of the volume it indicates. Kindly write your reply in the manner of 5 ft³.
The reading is 103.99 ft³
